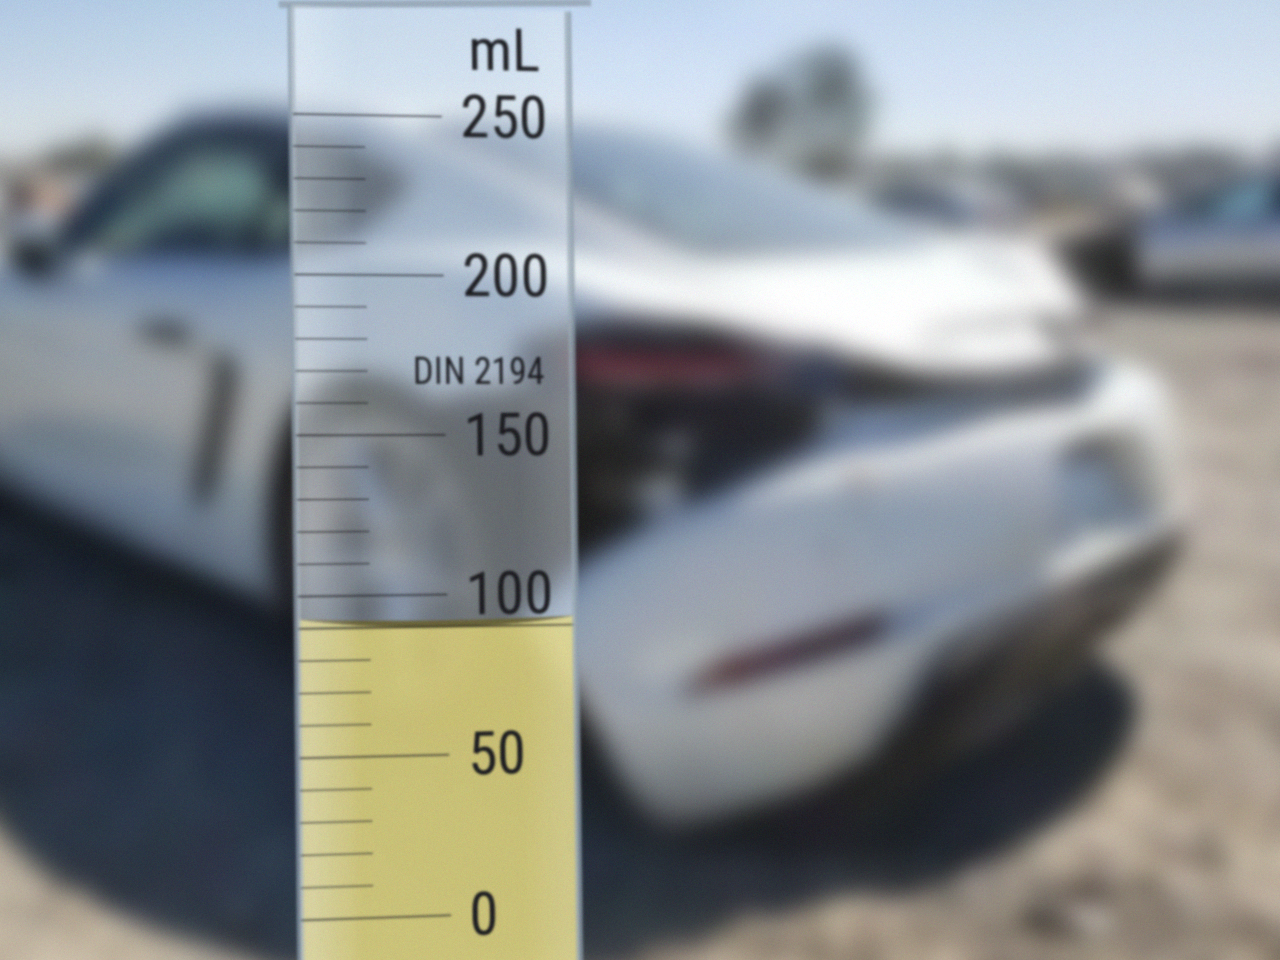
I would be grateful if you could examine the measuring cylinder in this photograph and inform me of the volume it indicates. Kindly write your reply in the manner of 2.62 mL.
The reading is 90 mL
